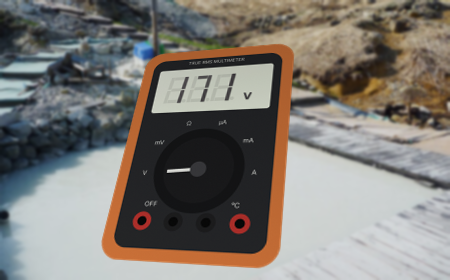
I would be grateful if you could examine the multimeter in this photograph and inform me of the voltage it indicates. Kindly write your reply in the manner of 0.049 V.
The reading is 171 V
